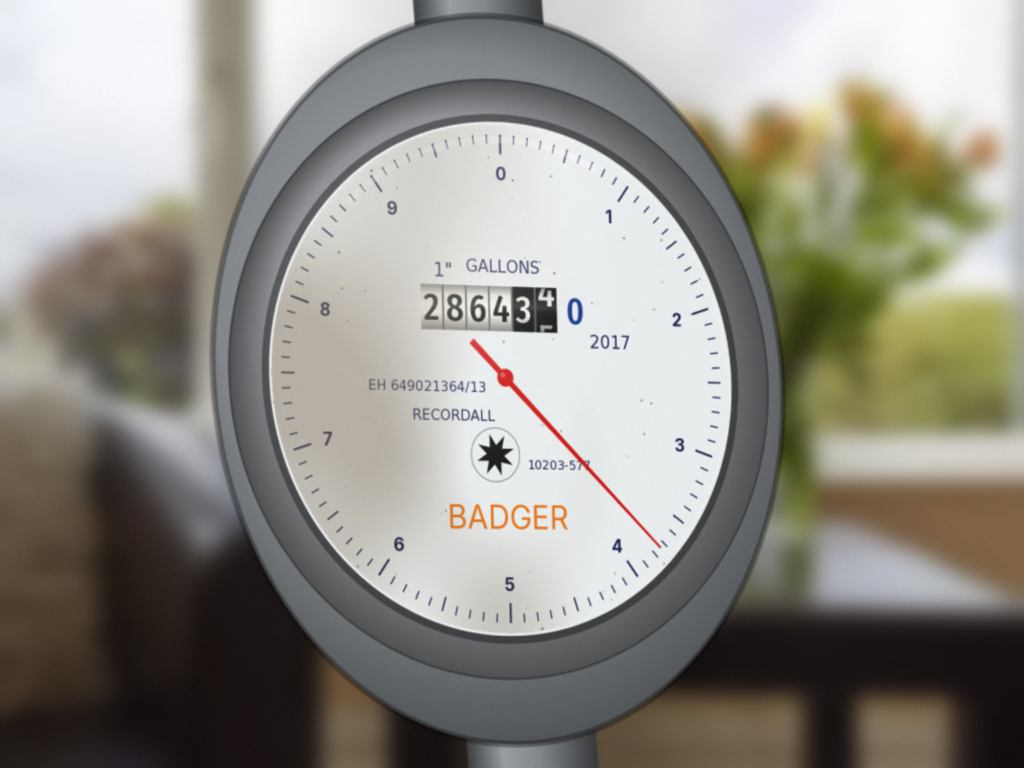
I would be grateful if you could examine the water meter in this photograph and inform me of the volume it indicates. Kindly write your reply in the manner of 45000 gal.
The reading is 2864343.7 gal
